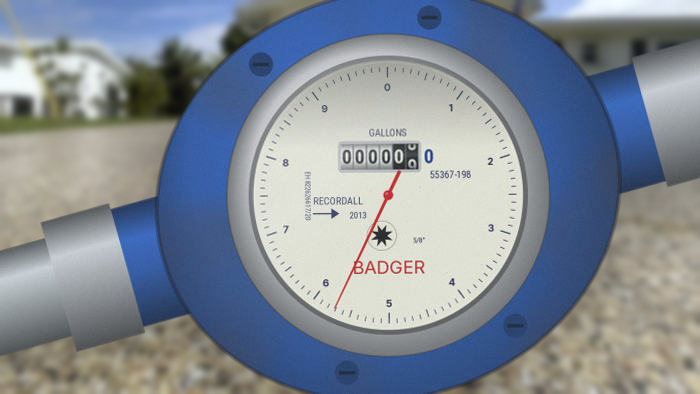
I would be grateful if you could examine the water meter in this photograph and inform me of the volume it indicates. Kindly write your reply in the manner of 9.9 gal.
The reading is 85.7 gal
